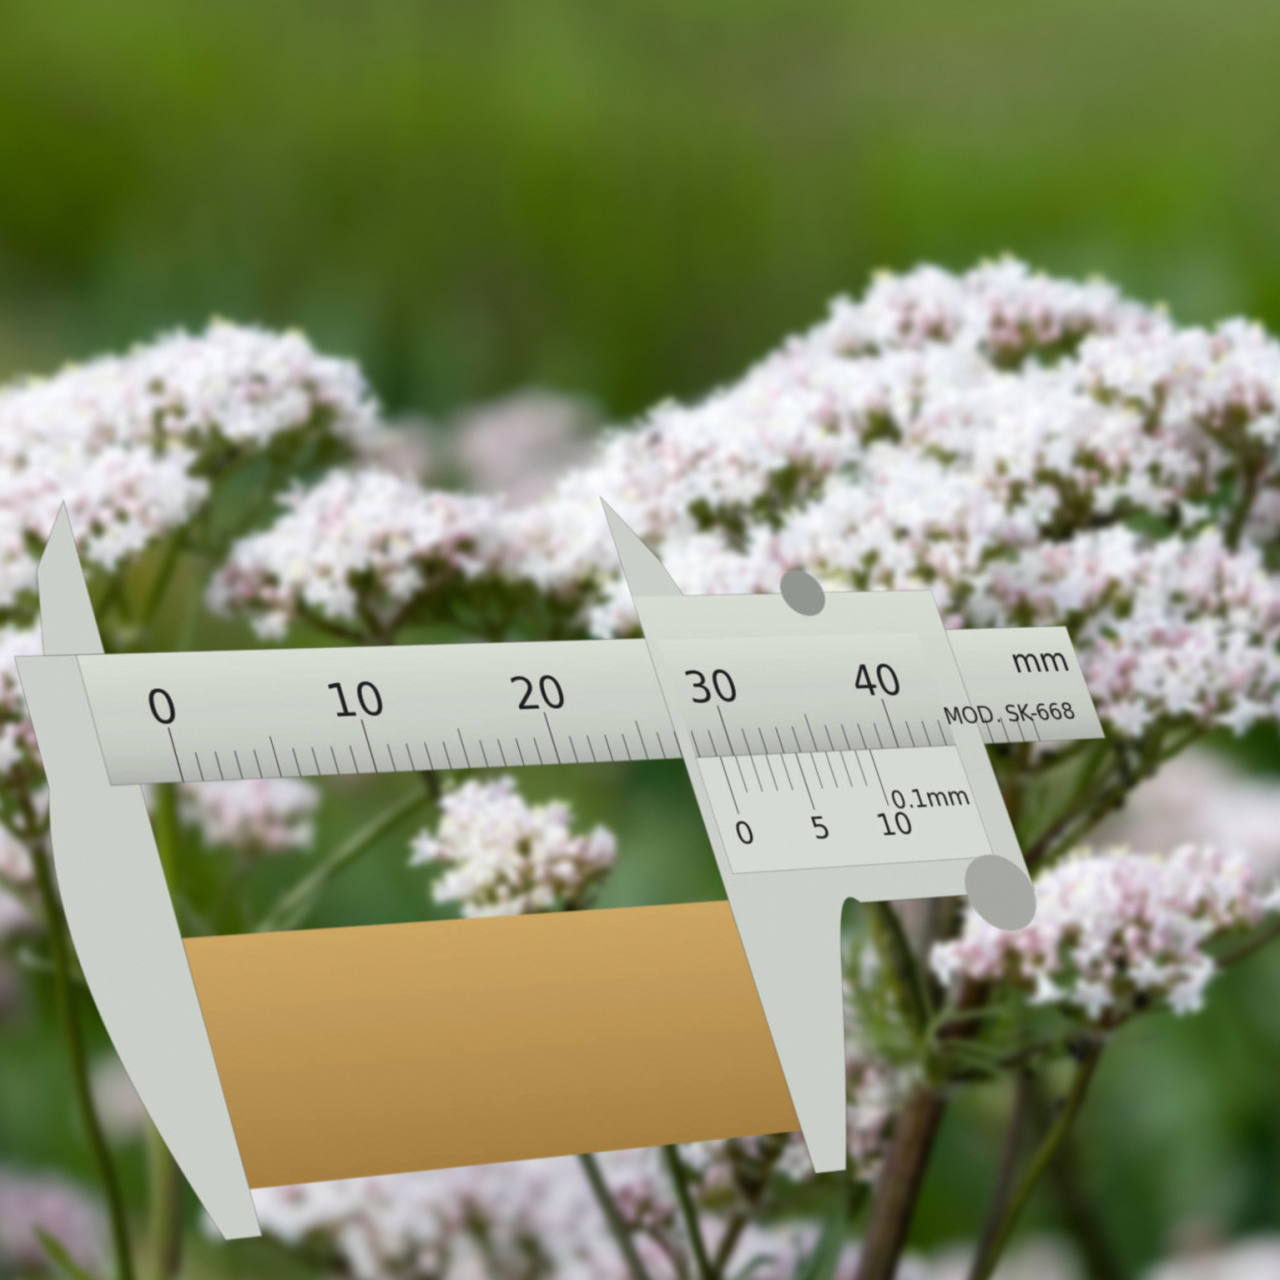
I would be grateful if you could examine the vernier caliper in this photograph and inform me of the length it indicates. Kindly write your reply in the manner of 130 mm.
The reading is 29.2 mm
